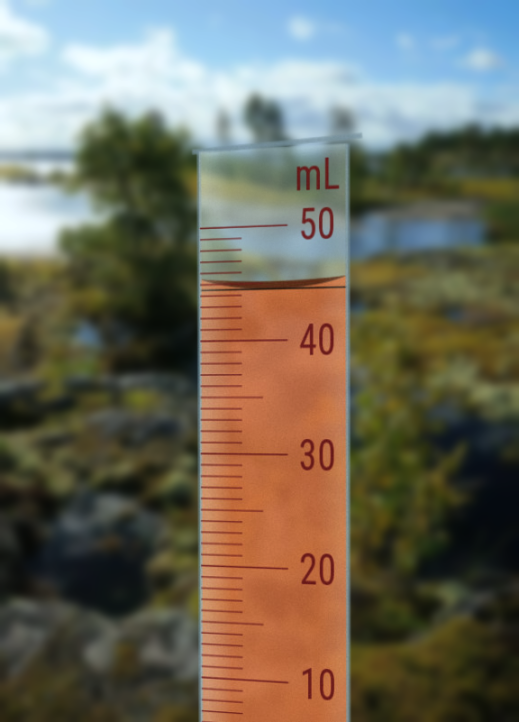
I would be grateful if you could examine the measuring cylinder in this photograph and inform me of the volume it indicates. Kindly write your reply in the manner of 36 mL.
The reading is 44.5 mL
